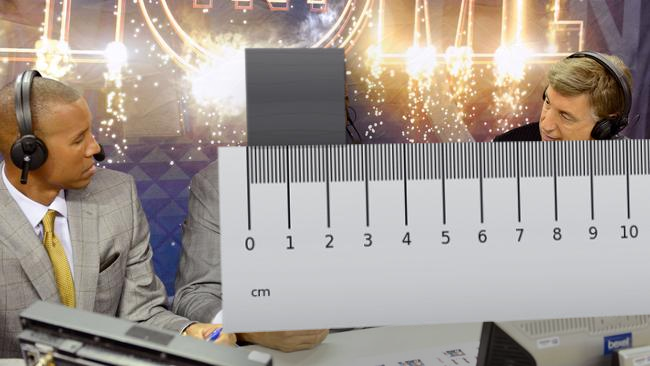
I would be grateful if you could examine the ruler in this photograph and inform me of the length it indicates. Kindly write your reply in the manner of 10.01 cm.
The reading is 2.5 cm
